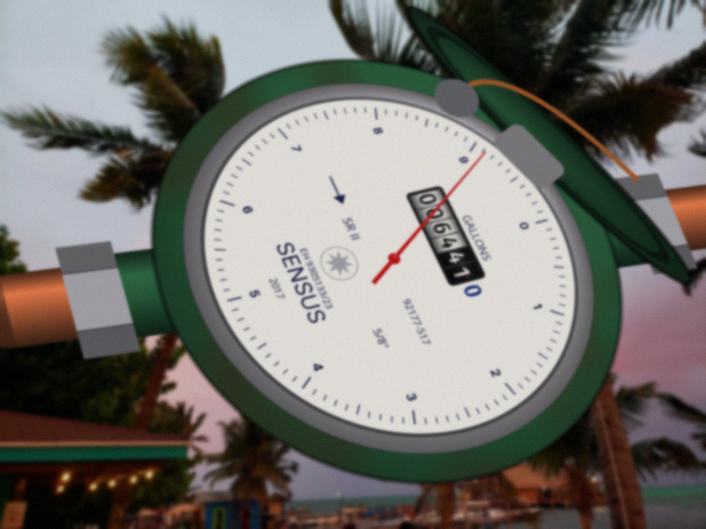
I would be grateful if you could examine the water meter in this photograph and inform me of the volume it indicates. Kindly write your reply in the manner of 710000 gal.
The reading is 64409.1 gal
